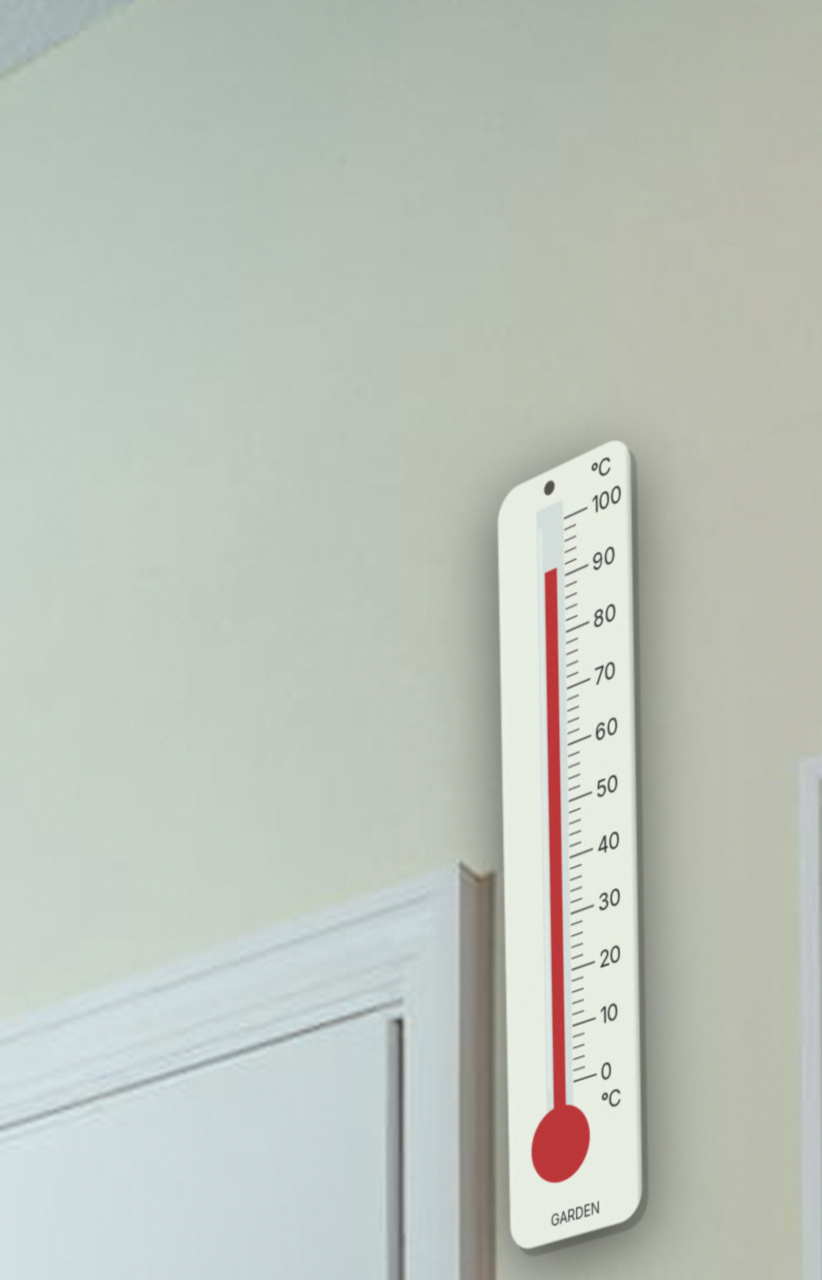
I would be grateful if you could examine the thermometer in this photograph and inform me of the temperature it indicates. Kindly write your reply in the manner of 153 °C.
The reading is 92 °C
